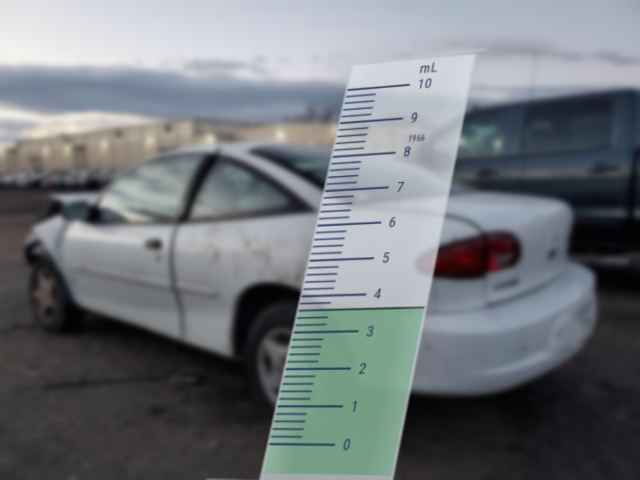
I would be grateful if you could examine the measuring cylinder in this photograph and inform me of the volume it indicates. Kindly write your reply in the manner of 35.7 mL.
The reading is 3.6 mL
